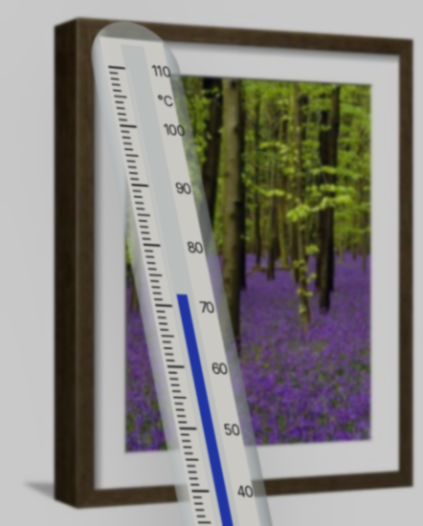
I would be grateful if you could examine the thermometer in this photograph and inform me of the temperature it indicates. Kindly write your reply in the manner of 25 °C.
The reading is 72 °C
